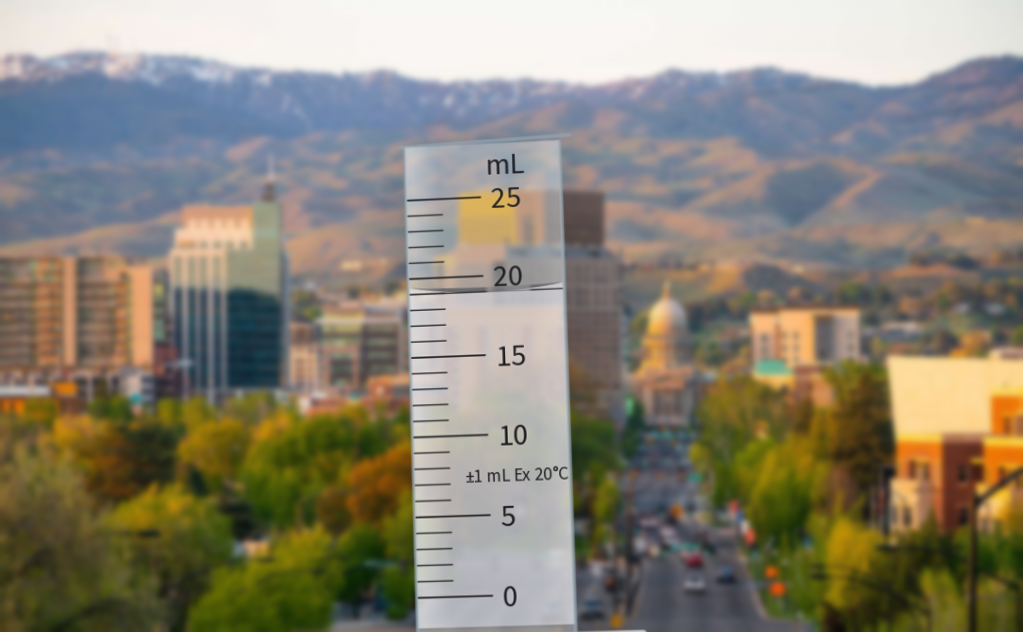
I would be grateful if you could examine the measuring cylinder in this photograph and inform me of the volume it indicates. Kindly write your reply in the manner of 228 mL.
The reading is 19 mL
